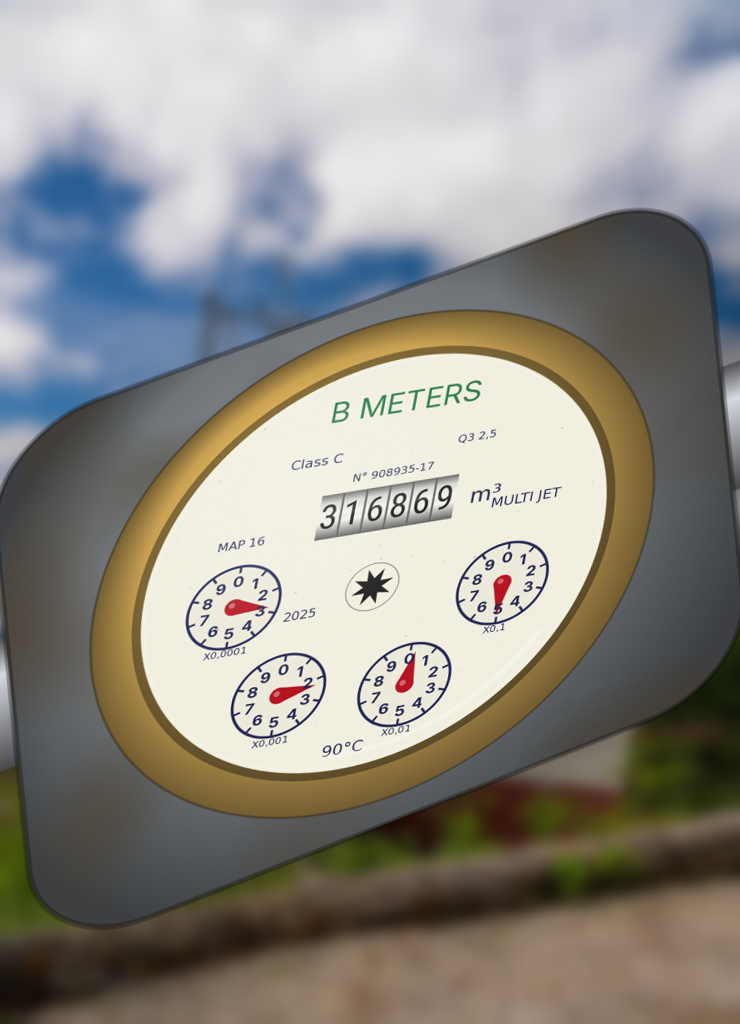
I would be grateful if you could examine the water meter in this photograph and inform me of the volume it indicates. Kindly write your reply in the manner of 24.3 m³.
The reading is 316869.5022 m³
